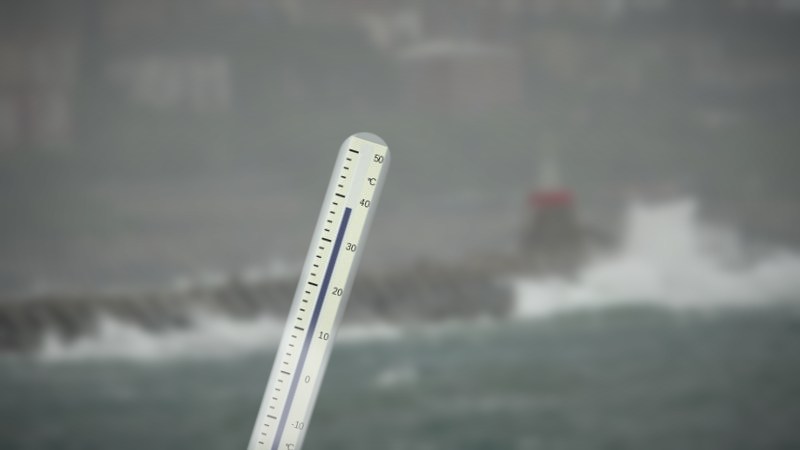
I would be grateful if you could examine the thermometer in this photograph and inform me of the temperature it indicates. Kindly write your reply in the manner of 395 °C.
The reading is 38 °C
